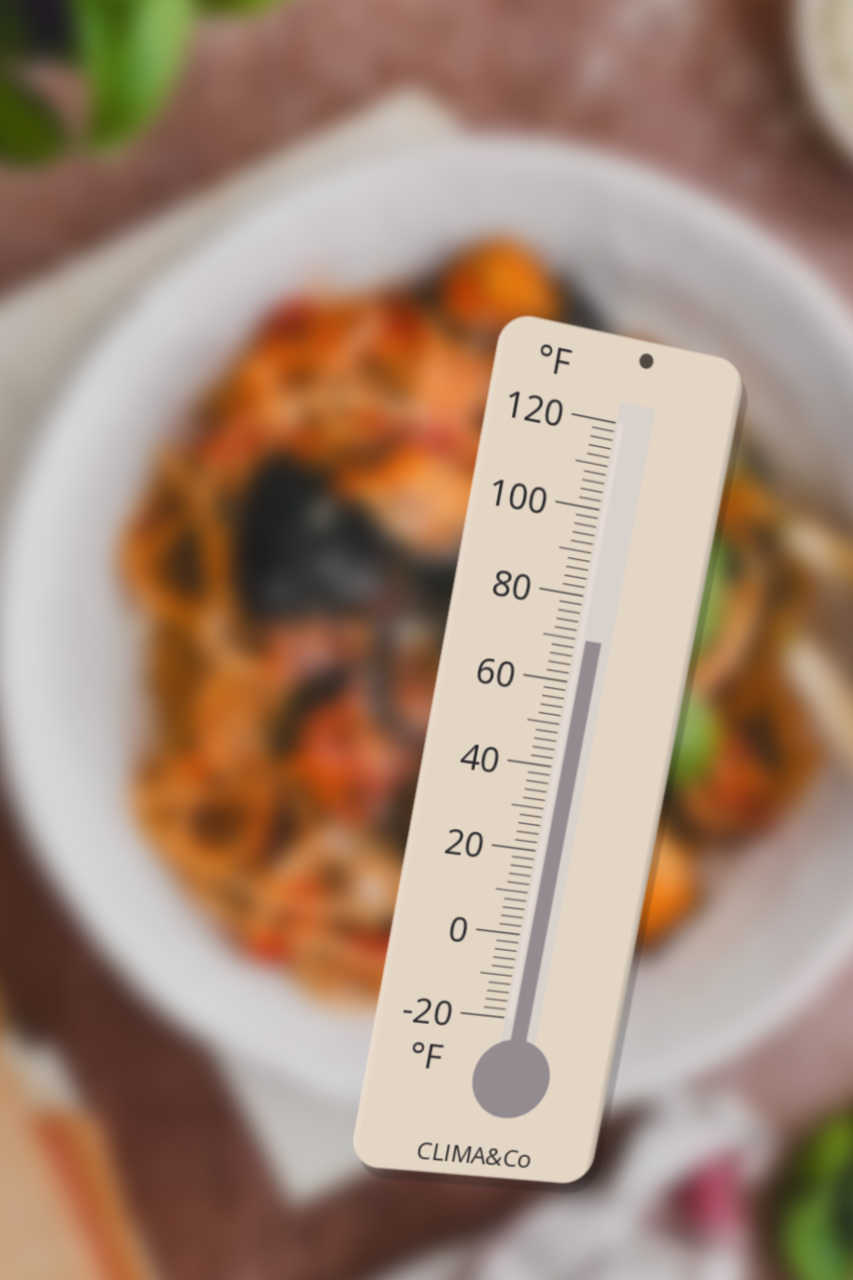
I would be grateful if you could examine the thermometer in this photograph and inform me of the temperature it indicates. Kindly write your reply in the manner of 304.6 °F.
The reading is 70 °F
